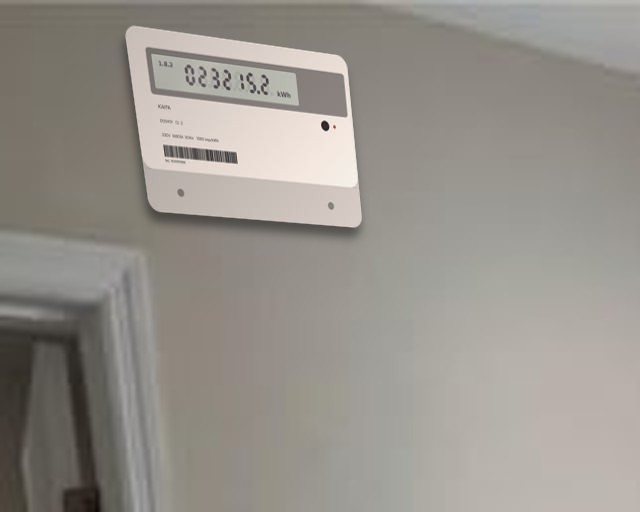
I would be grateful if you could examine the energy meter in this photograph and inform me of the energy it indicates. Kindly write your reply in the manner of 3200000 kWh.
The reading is 23215.2 kWh
